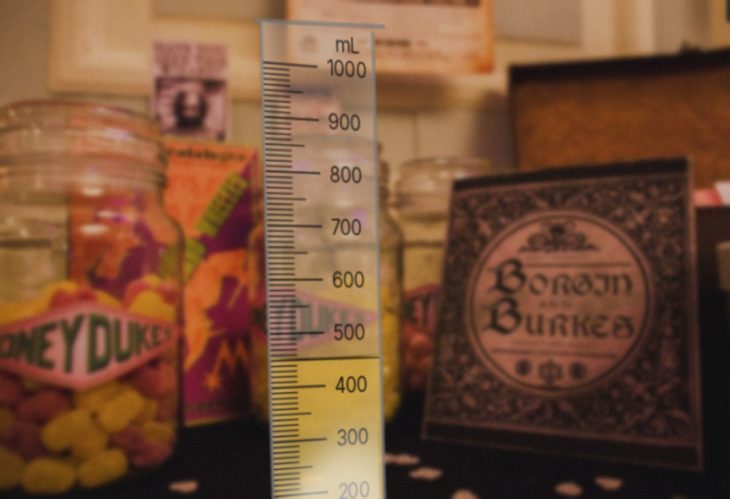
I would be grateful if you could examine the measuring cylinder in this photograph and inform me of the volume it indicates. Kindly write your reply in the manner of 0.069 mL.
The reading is 450 mL
